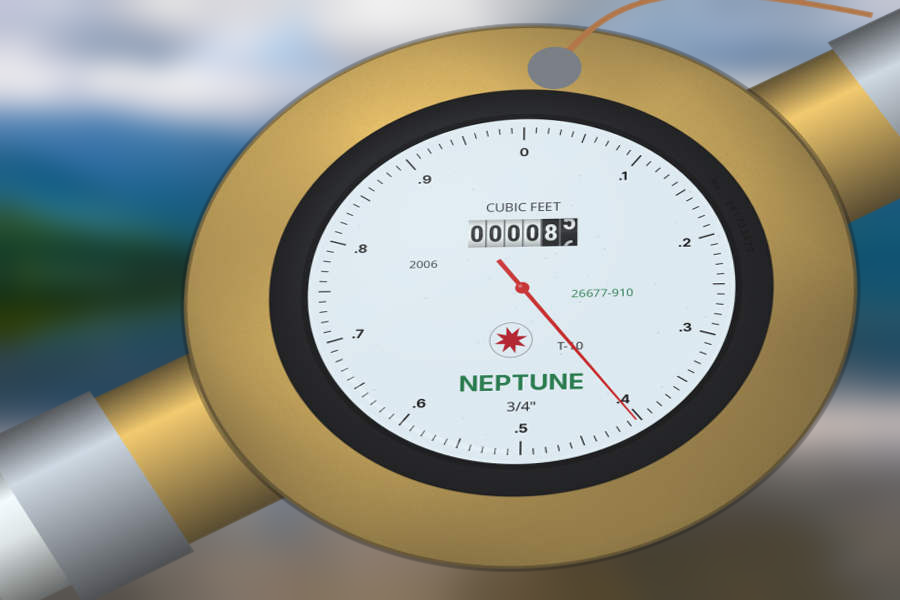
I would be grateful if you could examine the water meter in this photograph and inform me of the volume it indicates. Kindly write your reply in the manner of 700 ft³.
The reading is 85.40 ft³
